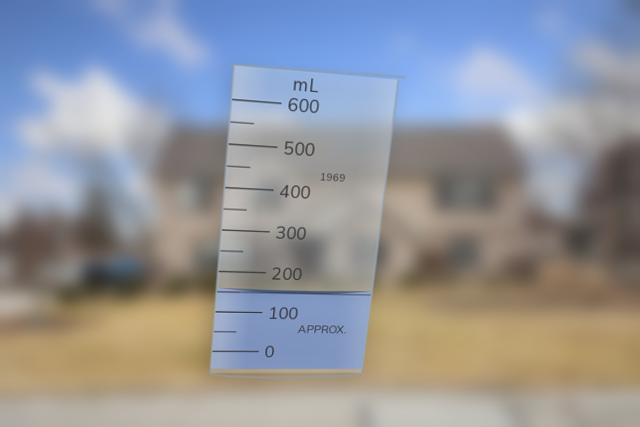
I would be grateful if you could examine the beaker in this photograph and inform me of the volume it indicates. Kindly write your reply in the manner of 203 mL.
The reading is 150 mL
